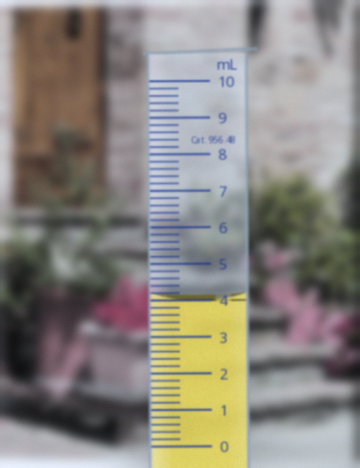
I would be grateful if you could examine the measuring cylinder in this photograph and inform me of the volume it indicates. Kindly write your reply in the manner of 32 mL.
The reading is 4 mL
